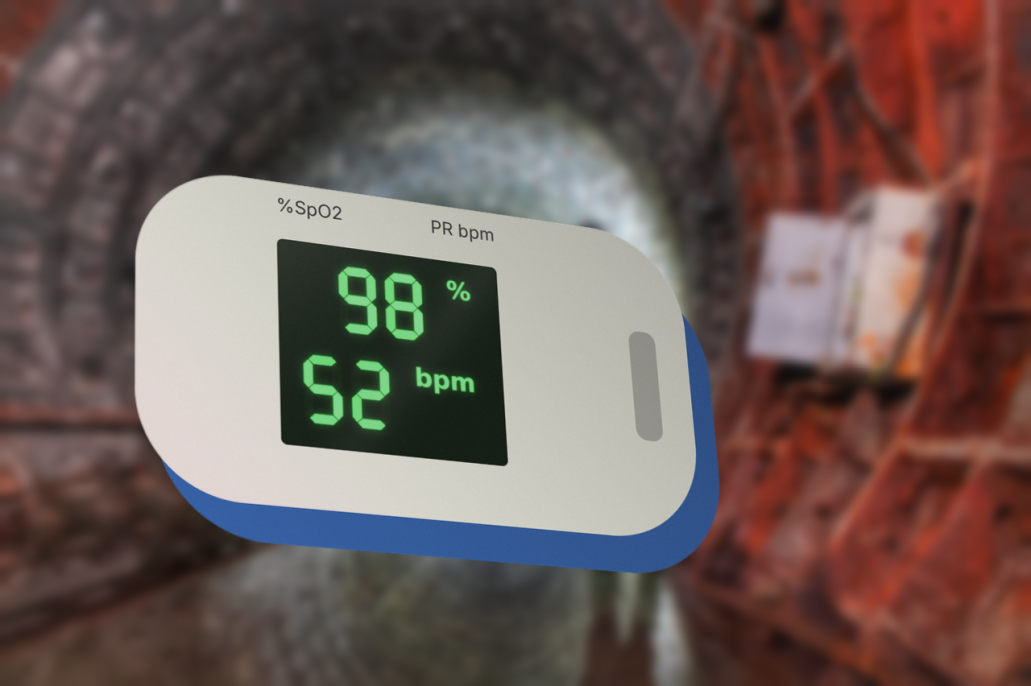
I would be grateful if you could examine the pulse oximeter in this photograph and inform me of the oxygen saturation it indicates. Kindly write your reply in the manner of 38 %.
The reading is 98 %
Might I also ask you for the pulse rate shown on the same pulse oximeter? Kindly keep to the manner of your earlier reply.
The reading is 52 bpm
